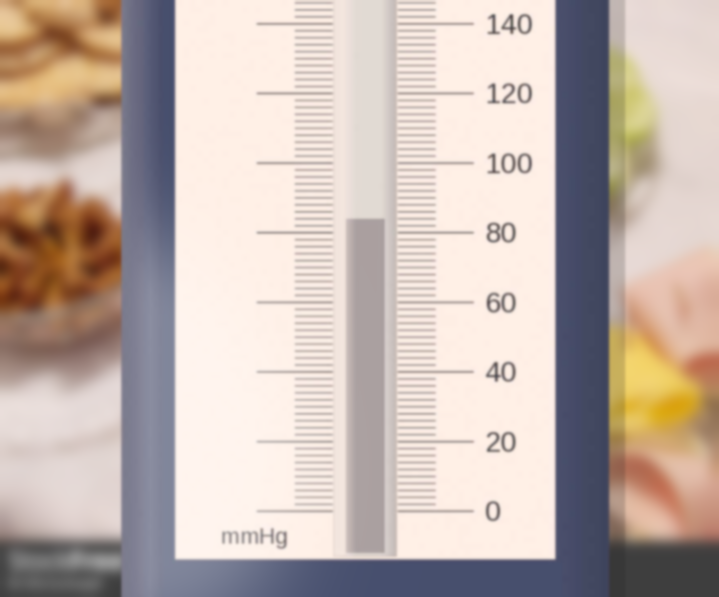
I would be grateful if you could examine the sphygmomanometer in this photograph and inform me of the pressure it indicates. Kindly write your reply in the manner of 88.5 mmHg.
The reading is 84 mmHg
